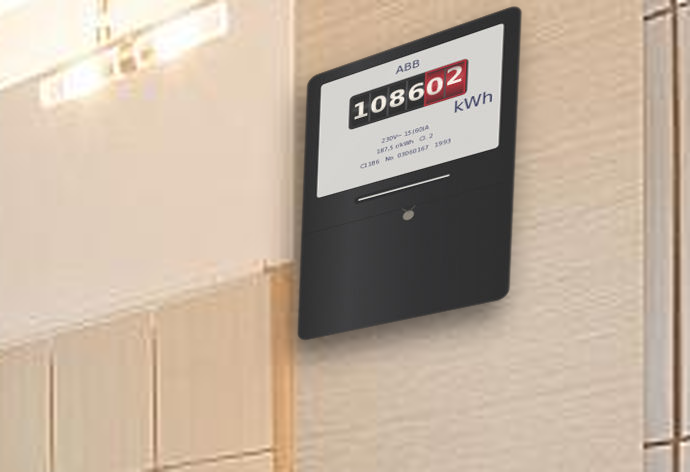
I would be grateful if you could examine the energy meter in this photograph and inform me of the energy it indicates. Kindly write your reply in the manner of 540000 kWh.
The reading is 1086.02 kWh
